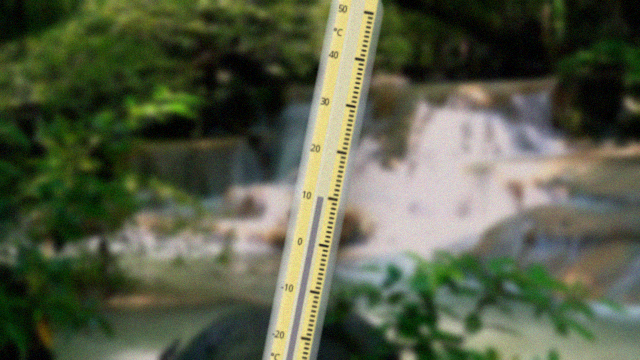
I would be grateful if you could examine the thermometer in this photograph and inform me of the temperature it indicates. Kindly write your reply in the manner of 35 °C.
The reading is 10 °C
